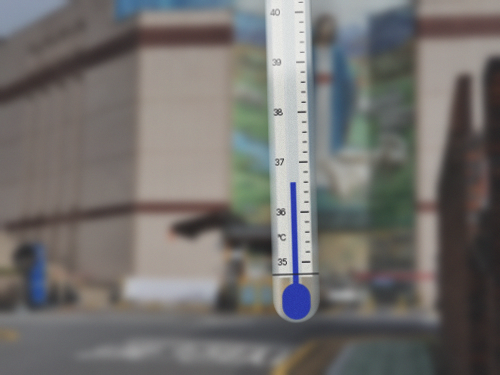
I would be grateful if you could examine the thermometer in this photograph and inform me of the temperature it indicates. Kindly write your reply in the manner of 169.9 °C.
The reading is 36.6 °C
